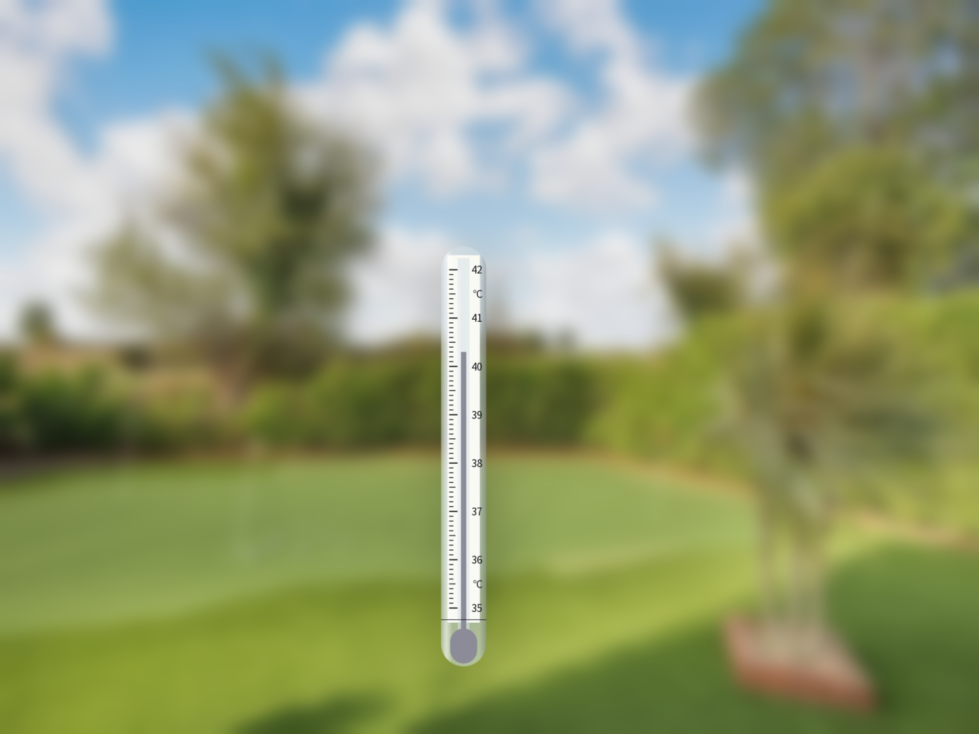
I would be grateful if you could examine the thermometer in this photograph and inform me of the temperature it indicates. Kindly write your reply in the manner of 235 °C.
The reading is 40.3 °C
